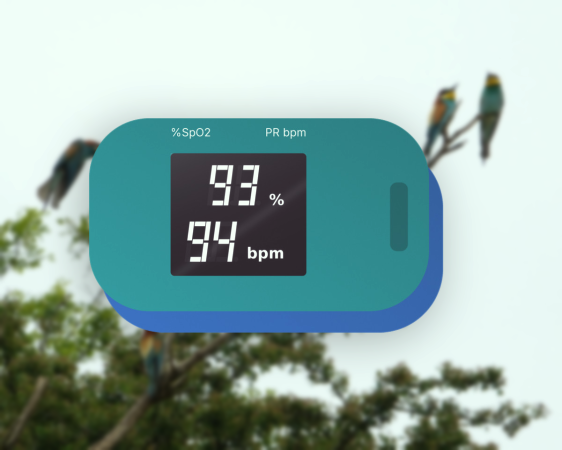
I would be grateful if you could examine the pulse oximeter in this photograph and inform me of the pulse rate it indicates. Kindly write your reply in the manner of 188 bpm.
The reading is 94 bpm
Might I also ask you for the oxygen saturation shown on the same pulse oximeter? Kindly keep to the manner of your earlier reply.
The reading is 93 %
